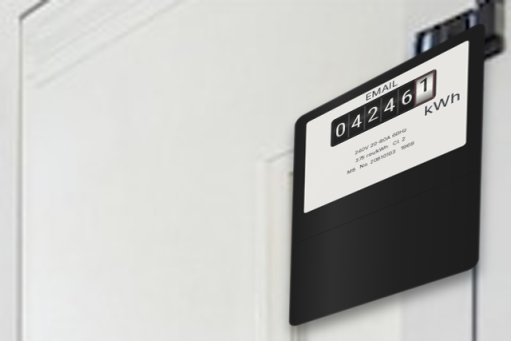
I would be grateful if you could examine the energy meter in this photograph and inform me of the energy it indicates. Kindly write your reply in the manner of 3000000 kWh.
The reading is 4246.1 kWh
